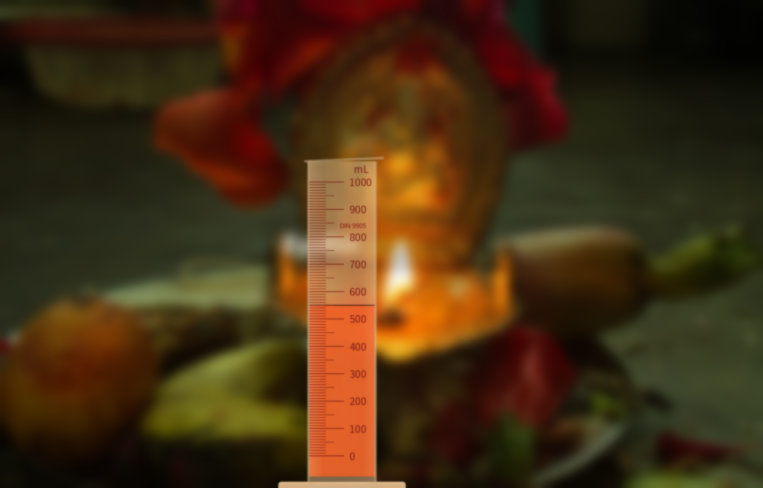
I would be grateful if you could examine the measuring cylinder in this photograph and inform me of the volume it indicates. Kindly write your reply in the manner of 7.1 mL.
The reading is 550 mL
